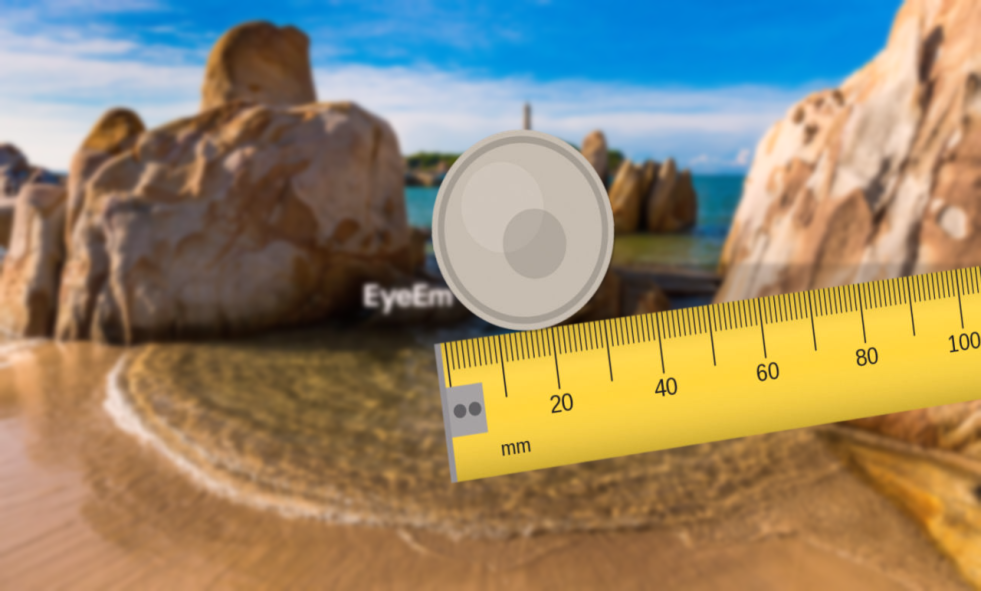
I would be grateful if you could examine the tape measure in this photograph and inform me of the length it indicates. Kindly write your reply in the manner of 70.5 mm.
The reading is 34 mm
